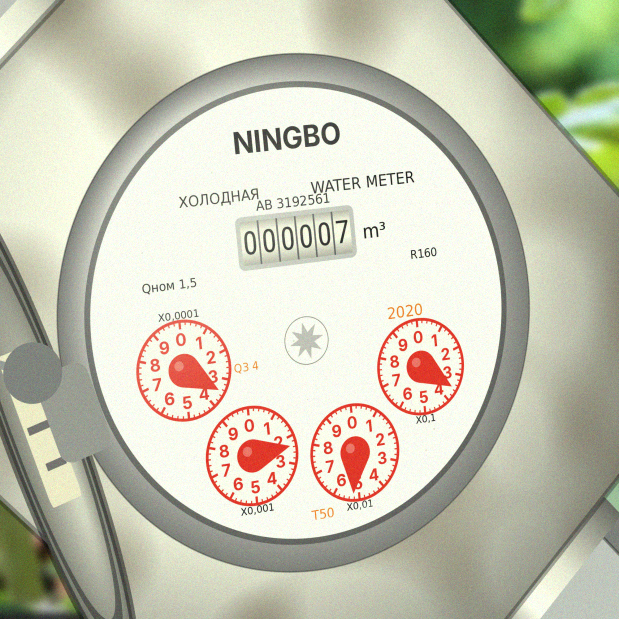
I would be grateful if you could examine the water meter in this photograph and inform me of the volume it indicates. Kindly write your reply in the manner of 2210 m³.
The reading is 7.3523 m³
